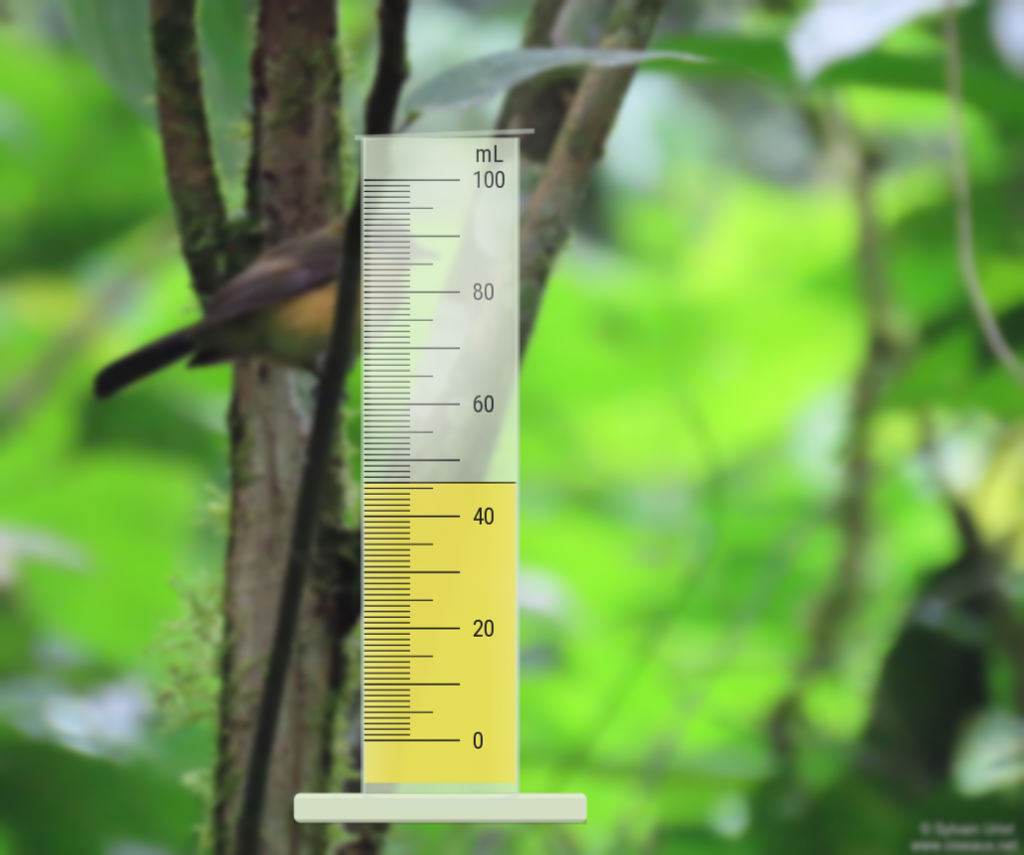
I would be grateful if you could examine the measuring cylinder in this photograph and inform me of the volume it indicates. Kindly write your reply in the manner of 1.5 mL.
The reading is 46 mL
